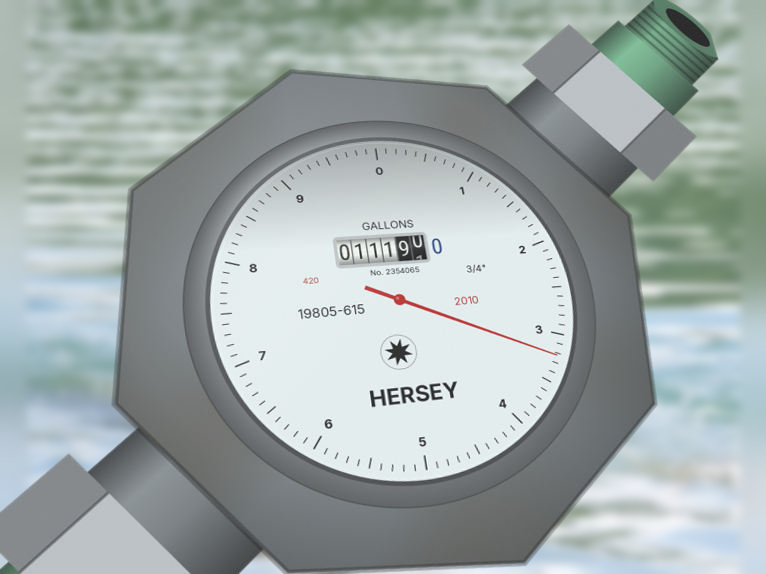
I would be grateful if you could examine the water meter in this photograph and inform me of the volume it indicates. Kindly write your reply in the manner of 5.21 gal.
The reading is 111903.2 gal
